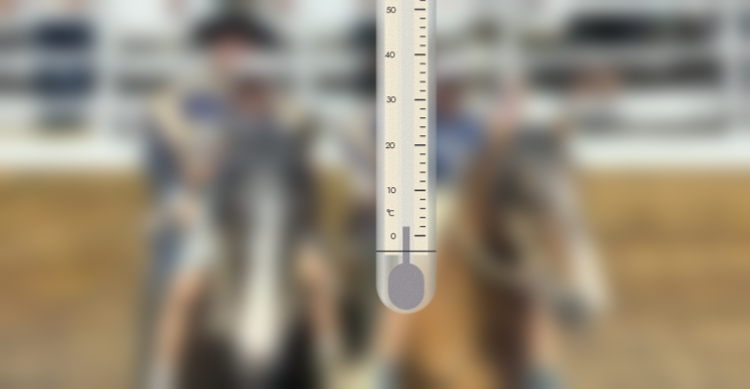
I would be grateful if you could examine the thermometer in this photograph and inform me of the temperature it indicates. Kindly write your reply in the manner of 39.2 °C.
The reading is 2 °C
